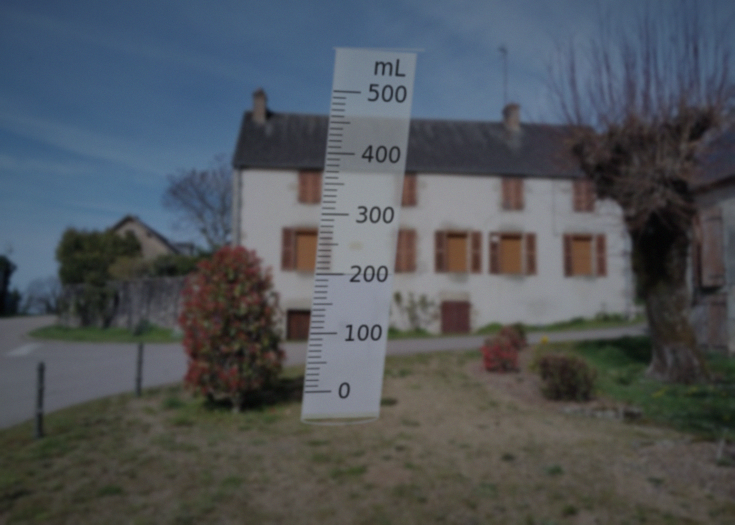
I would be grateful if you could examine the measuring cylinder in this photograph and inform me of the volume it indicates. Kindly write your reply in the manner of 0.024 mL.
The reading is 200 mL
